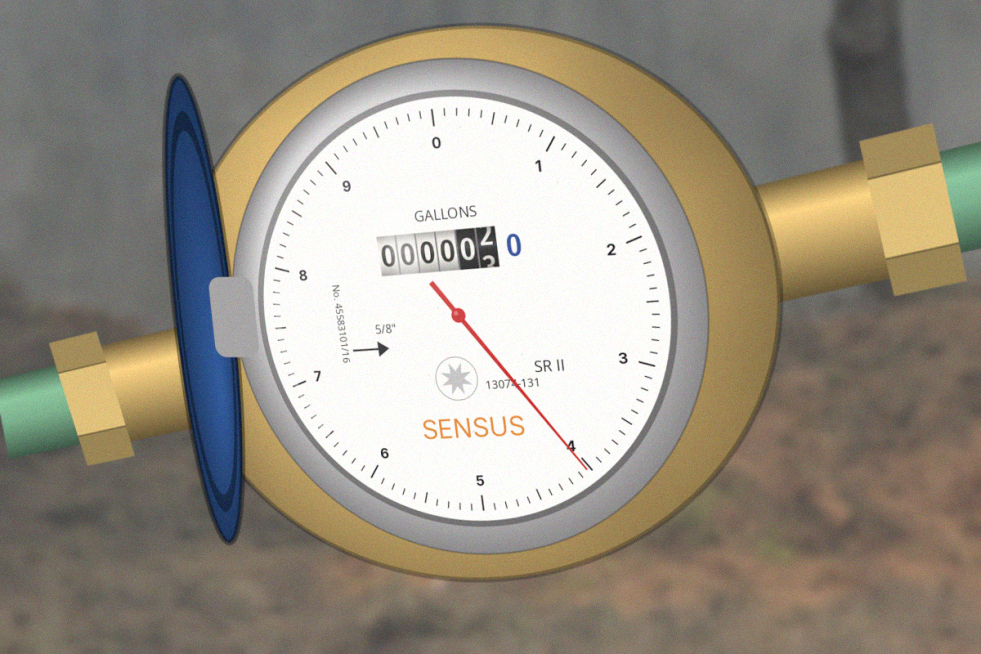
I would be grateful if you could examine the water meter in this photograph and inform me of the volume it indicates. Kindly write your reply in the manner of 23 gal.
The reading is 24.0 gal
